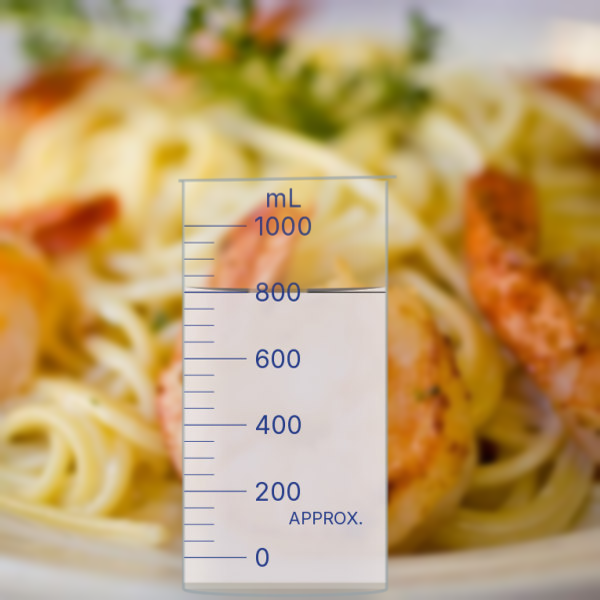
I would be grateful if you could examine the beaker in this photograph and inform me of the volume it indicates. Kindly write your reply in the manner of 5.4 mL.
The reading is 800 mL
